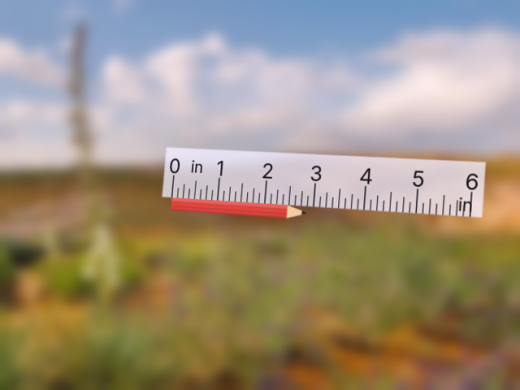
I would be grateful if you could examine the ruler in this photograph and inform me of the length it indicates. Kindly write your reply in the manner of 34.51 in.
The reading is 2.875 in
